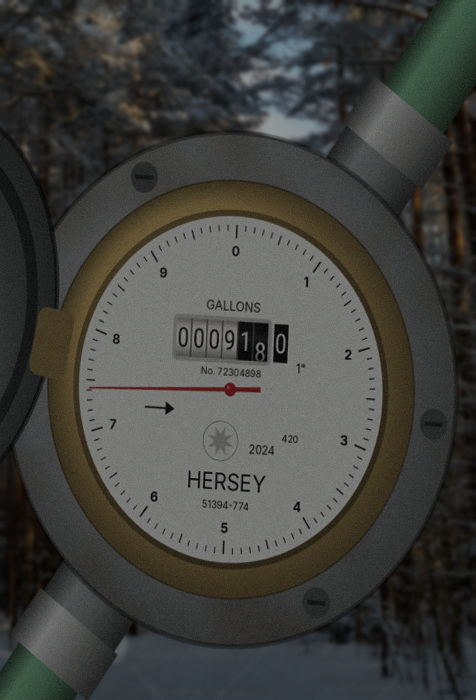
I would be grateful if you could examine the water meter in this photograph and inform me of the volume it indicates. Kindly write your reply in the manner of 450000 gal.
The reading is 9177.4 gal
